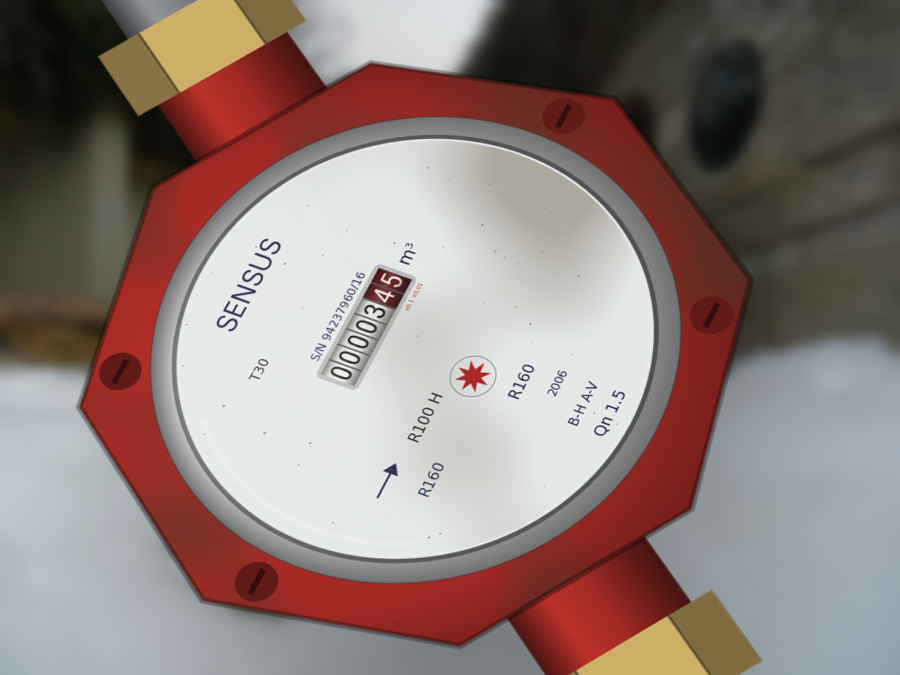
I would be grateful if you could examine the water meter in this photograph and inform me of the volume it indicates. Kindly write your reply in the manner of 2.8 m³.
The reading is 3.45 m³
